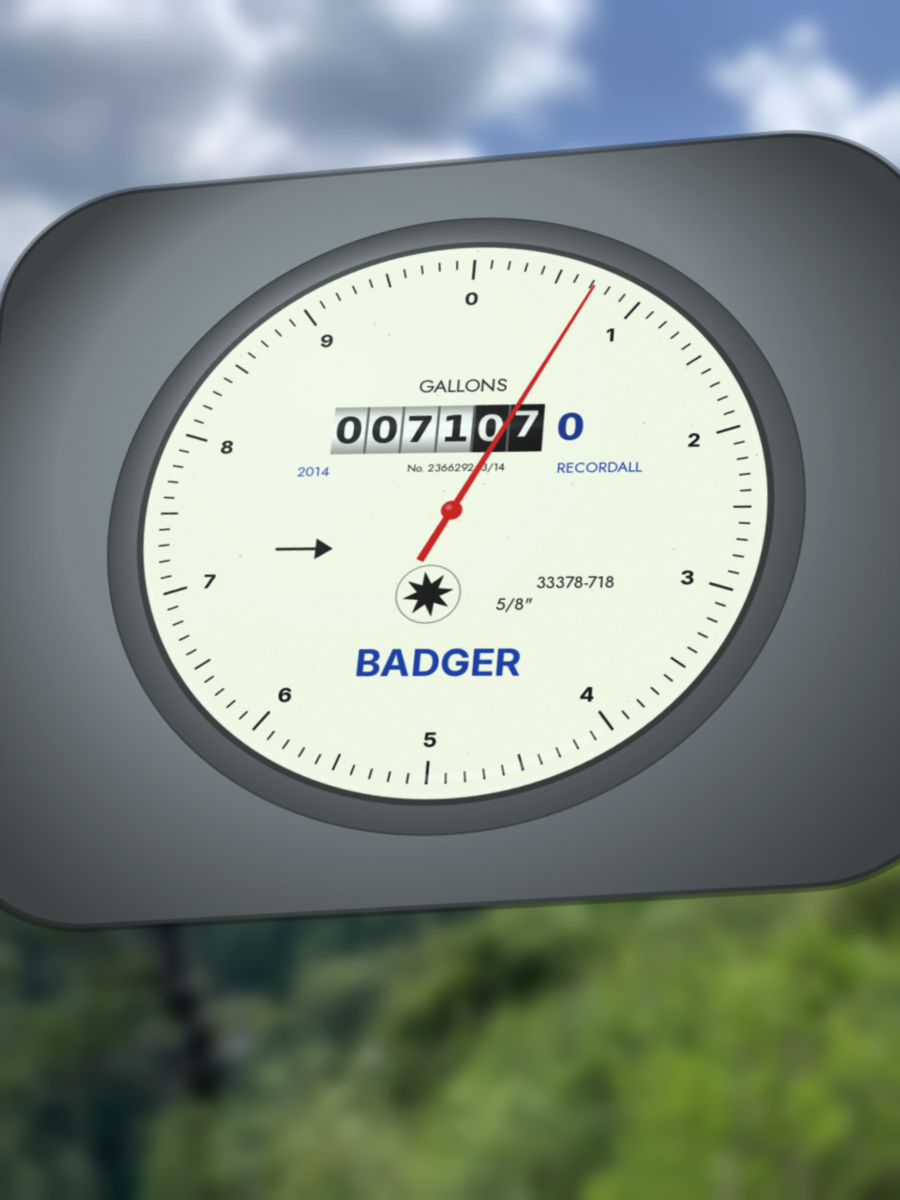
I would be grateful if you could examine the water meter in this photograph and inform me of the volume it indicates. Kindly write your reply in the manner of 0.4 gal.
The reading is 71070.7 gal
